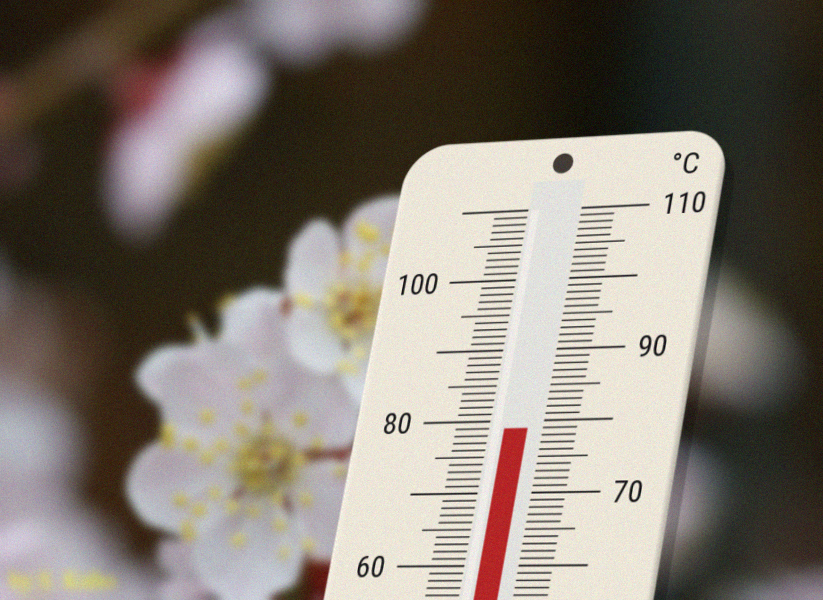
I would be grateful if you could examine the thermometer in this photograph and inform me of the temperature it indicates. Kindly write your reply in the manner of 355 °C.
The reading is 79 °C
